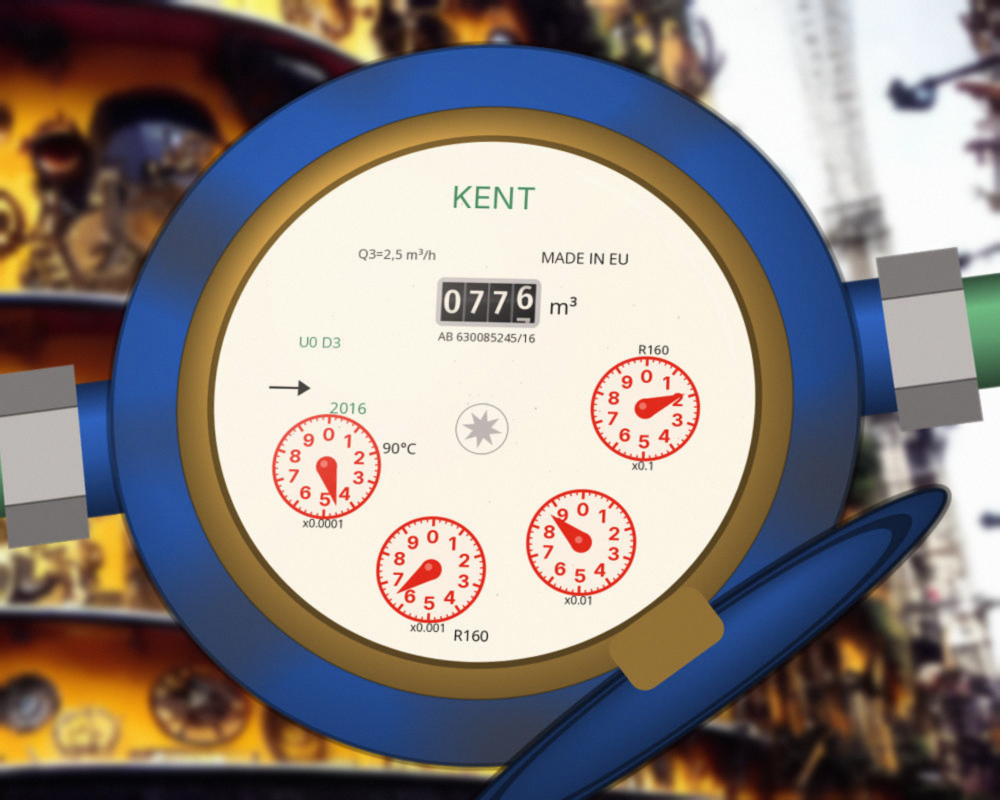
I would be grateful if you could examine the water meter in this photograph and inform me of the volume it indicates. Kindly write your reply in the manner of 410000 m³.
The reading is 776.1864 m³
